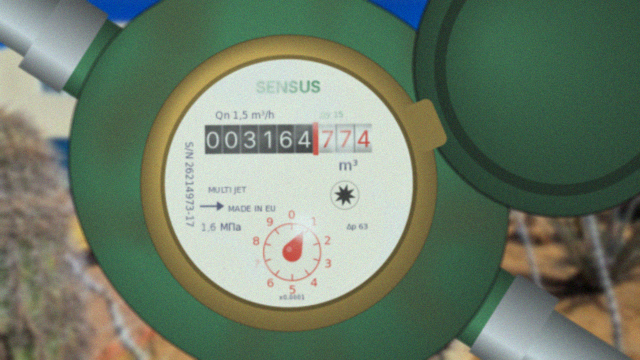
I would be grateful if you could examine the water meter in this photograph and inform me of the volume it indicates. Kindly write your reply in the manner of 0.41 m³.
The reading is 3164.7740 m³
